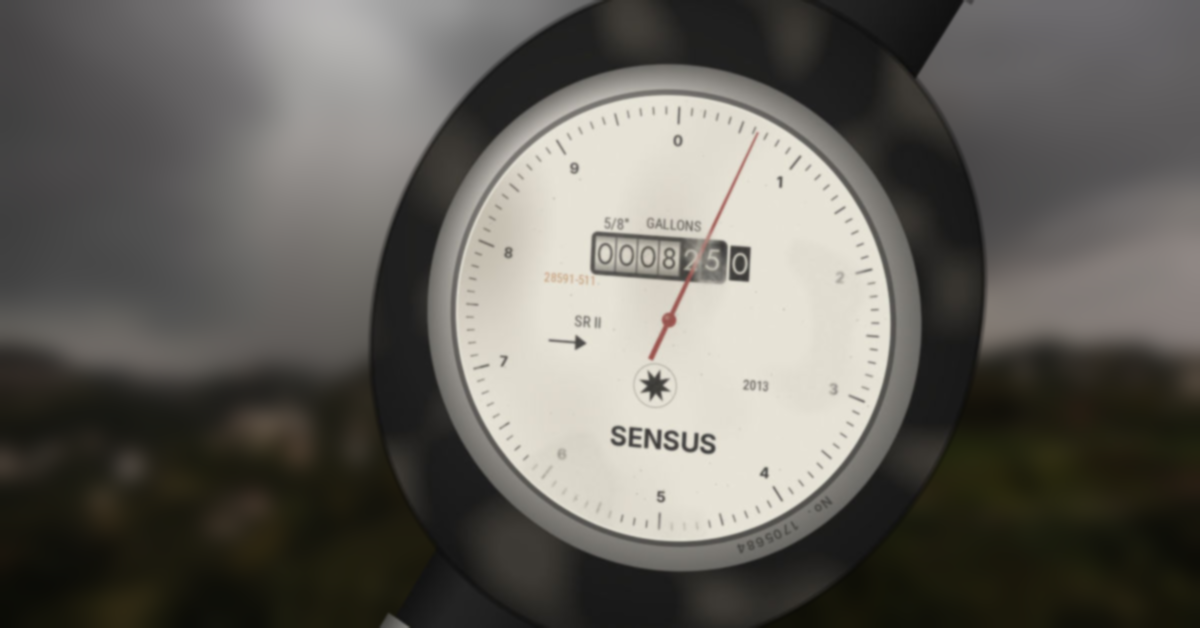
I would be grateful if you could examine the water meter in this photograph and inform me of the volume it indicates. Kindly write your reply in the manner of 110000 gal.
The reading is 8250.6 gal
